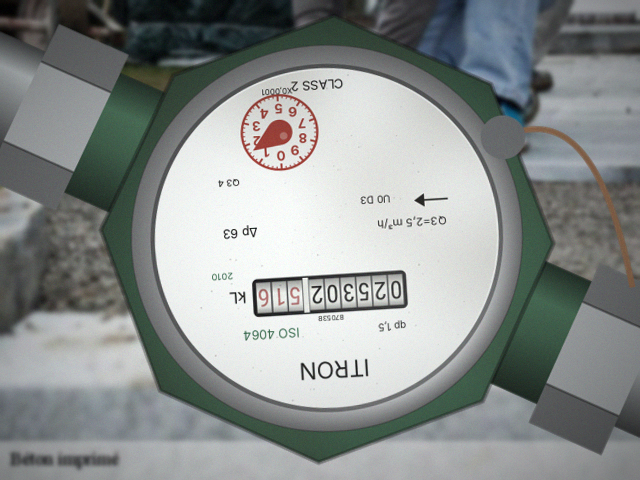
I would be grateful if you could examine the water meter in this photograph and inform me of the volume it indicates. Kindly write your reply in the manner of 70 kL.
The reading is 25302.5161 kL
